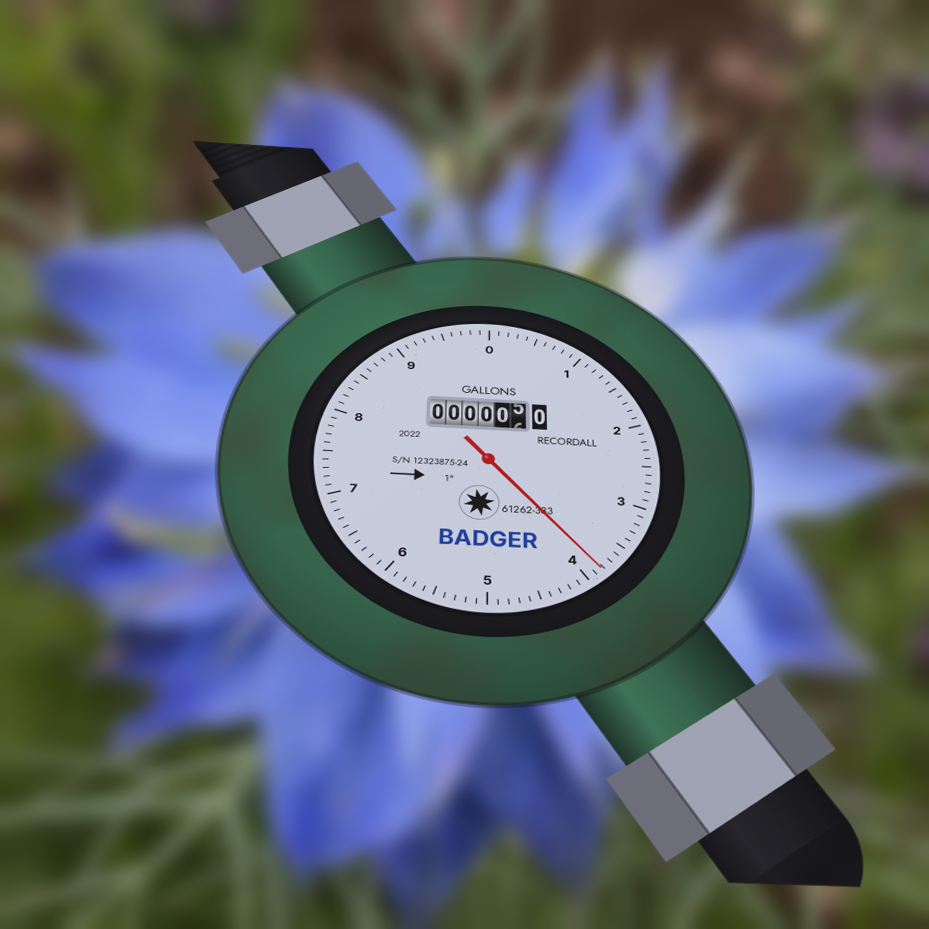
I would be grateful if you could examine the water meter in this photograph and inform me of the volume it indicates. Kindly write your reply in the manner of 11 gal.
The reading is 53.8 gal
